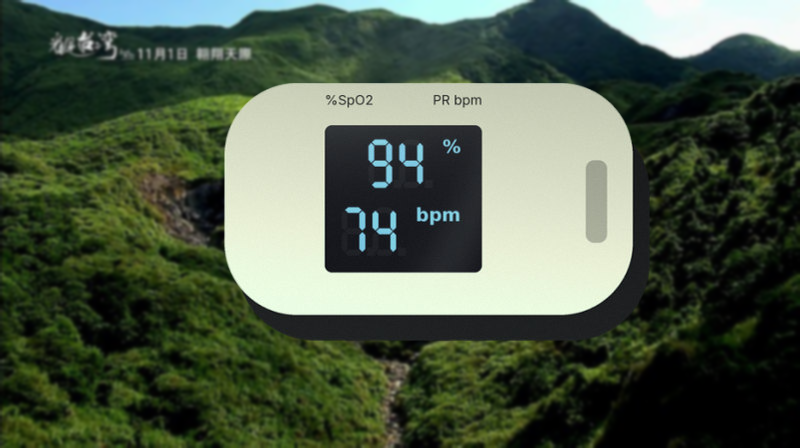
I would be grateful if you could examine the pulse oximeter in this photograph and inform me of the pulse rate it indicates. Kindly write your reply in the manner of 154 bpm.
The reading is 74 bpm
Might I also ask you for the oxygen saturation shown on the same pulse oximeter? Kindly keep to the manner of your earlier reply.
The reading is 94 %
